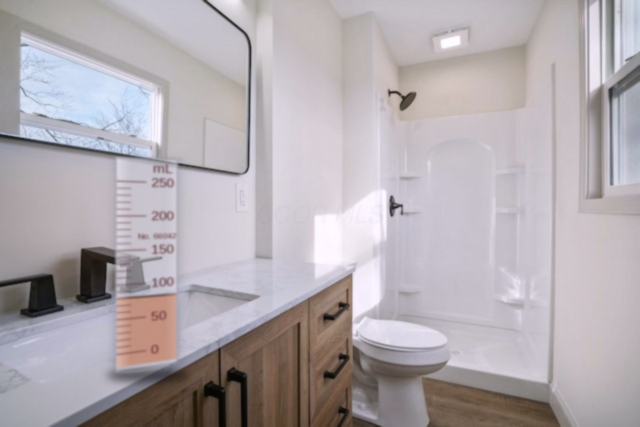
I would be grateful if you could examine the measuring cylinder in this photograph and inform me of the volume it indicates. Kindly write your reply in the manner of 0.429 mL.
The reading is 80 mL
